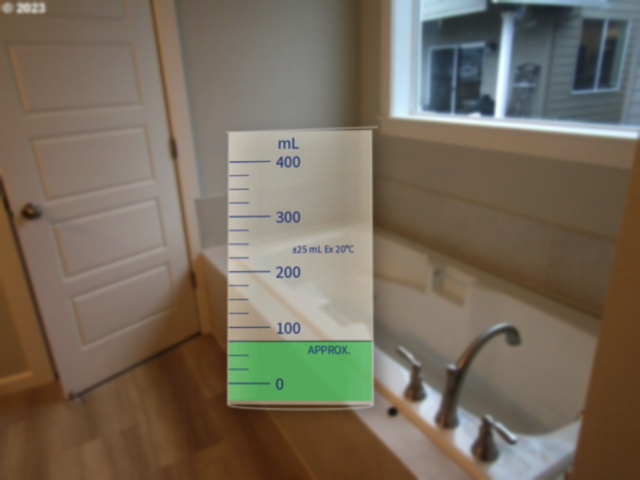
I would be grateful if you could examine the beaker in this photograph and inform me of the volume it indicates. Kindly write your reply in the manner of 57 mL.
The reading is 75 mL
